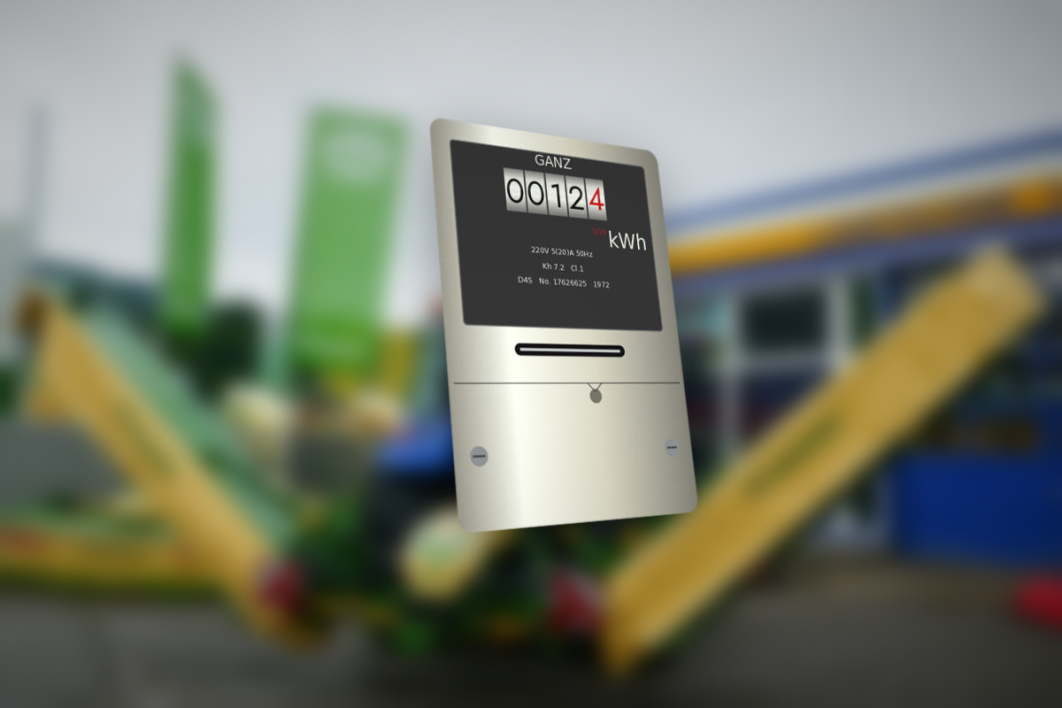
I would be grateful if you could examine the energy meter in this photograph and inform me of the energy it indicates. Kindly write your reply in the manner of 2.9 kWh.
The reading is 12.4 kWh
